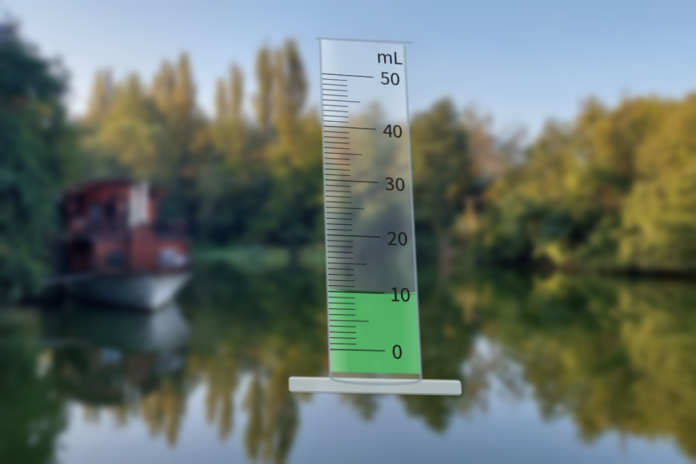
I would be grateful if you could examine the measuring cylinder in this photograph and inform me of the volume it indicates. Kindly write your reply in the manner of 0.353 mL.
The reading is 10 mL
